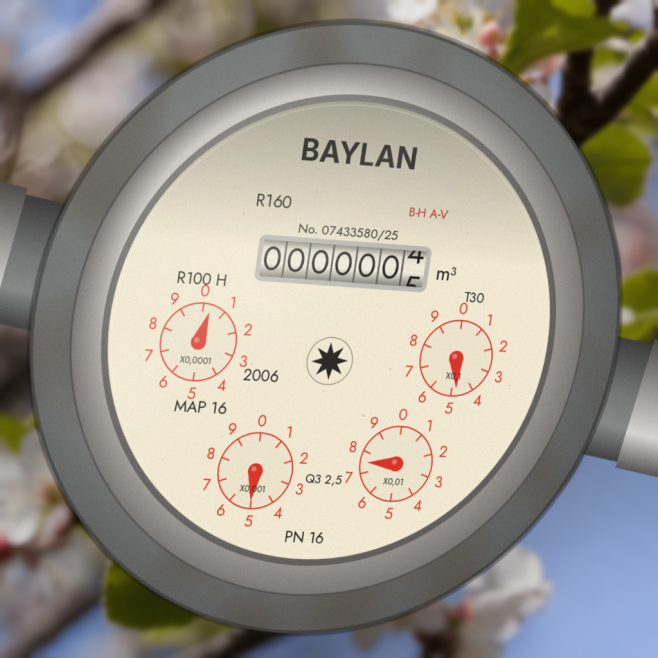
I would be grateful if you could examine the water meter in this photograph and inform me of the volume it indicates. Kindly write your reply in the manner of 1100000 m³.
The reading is 4.4750 m³
